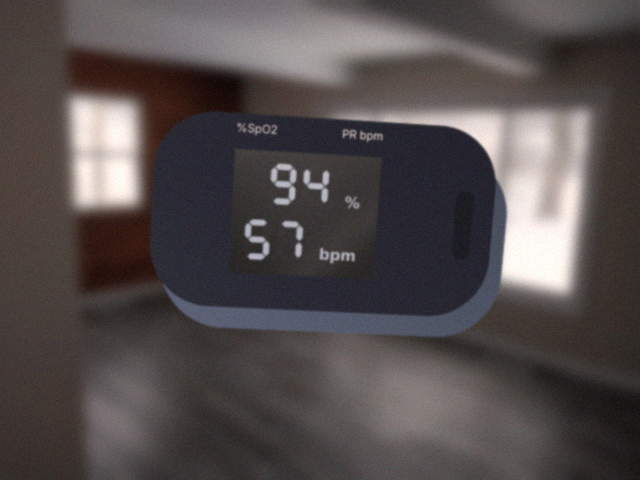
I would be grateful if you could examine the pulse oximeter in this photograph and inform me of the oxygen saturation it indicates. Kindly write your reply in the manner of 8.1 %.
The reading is 94 %
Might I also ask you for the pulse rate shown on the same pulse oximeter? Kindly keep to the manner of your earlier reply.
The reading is 57 bpm
